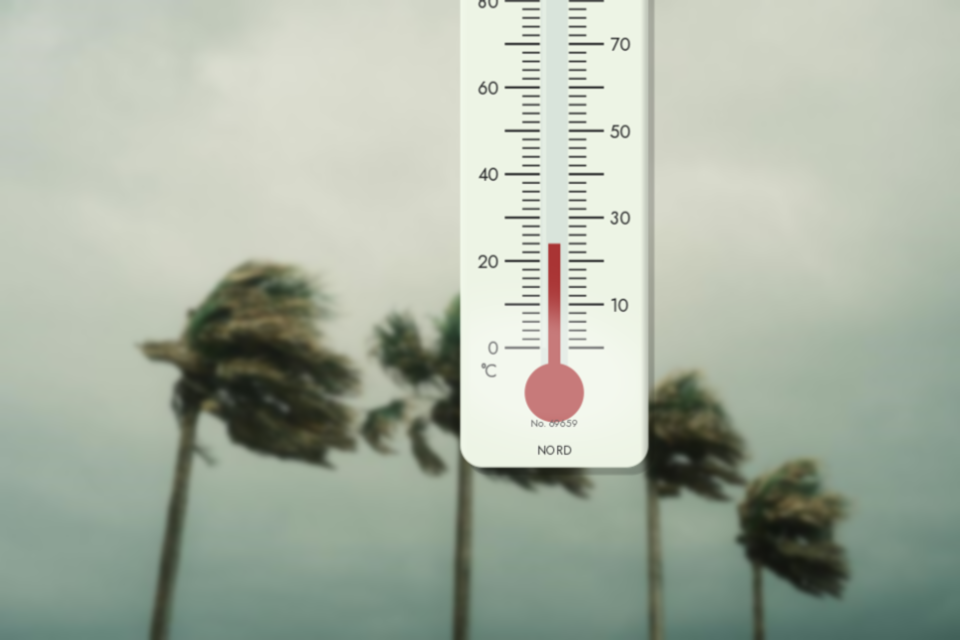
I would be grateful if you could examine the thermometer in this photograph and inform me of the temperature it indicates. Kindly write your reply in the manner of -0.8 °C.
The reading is 24 °C
